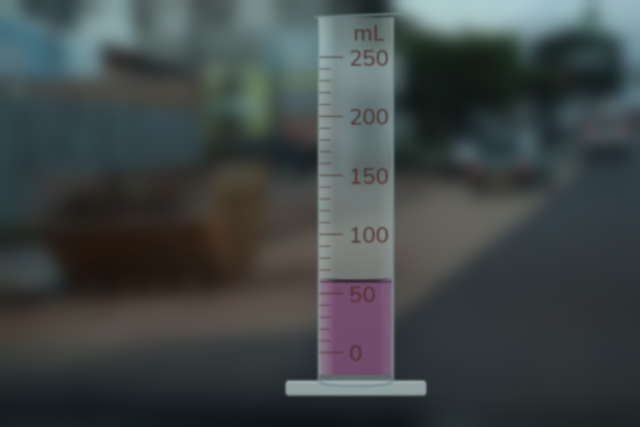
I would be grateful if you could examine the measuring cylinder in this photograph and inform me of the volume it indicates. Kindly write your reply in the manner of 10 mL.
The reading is 60 mL
